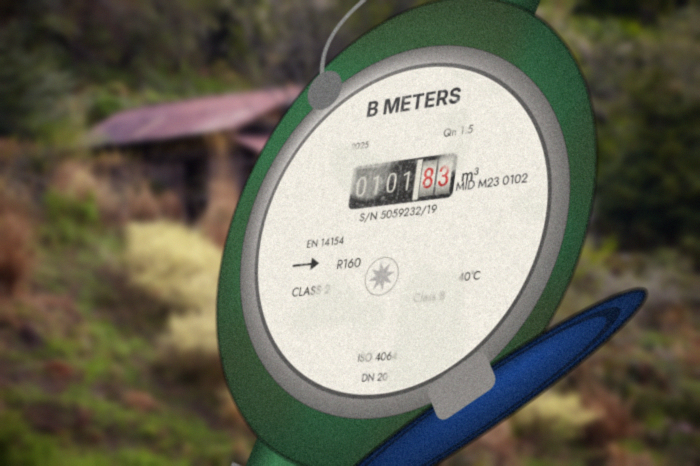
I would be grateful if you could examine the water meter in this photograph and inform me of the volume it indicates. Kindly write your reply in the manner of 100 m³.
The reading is 101.83 m³
